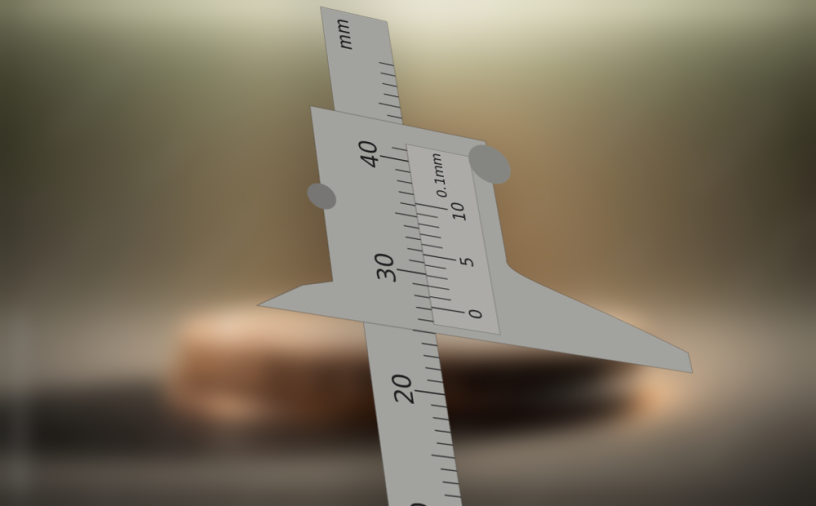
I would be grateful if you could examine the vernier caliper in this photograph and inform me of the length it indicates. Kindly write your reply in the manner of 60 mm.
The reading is 27.2 mm
